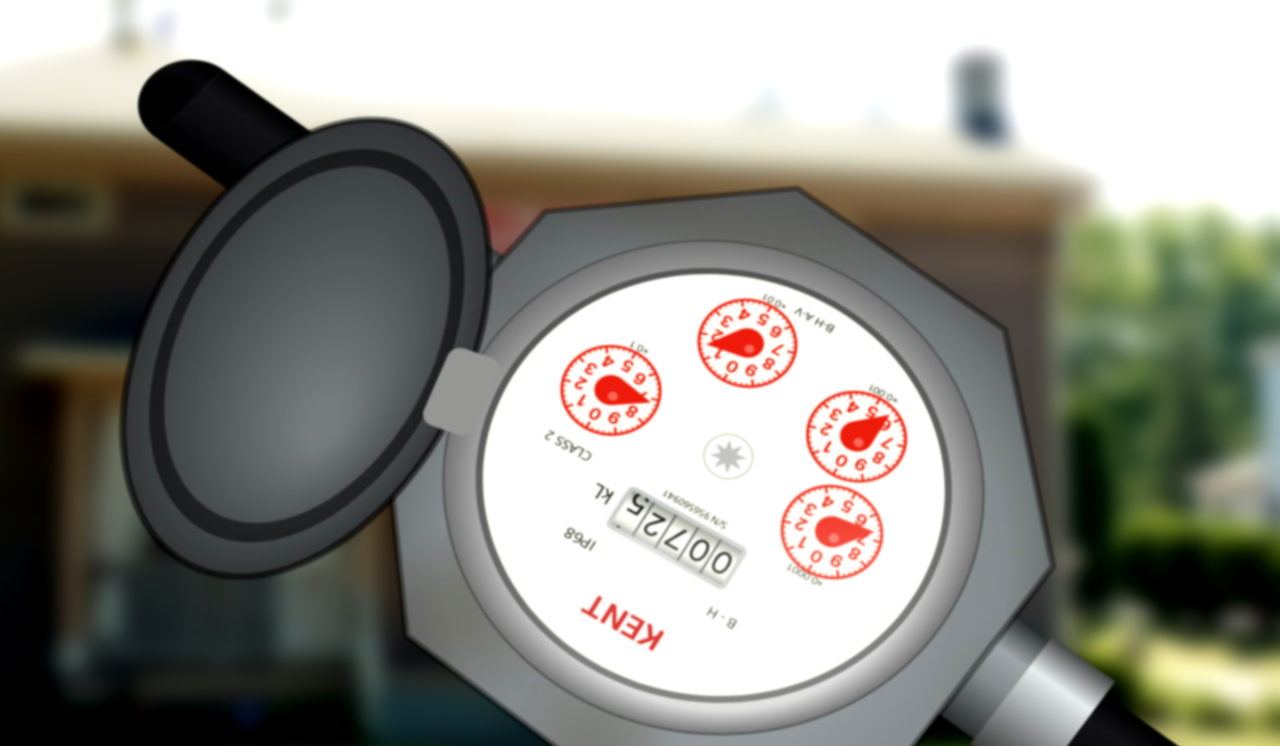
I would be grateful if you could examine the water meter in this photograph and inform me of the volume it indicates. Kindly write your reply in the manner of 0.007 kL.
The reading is 724.7156 kL
